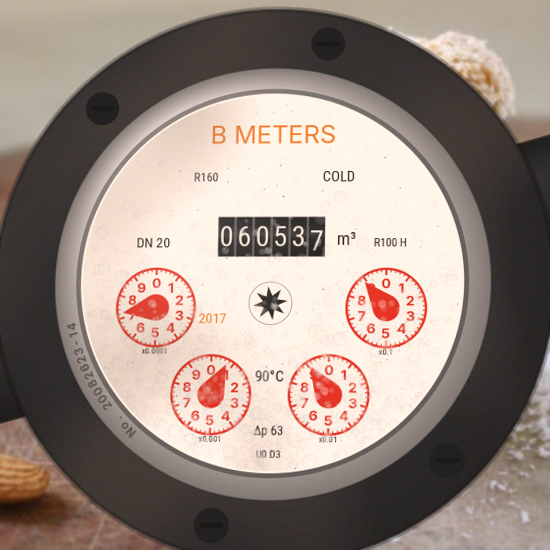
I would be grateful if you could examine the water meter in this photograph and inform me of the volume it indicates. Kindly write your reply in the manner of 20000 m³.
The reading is 60536.8907 m³
